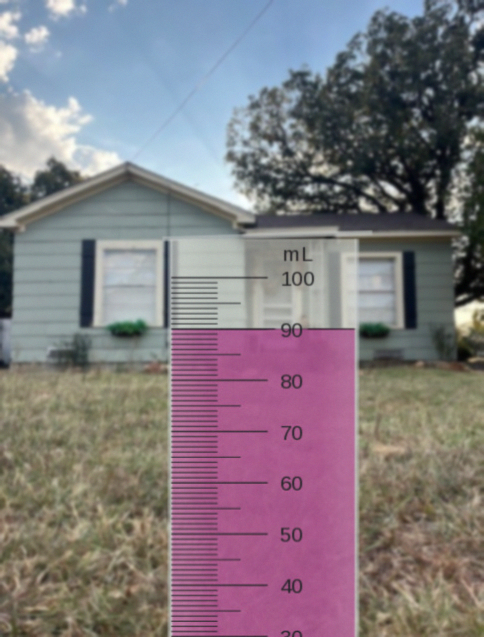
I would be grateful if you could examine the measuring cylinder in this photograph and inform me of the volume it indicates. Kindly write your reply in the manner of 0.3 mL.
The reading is 90 mL
